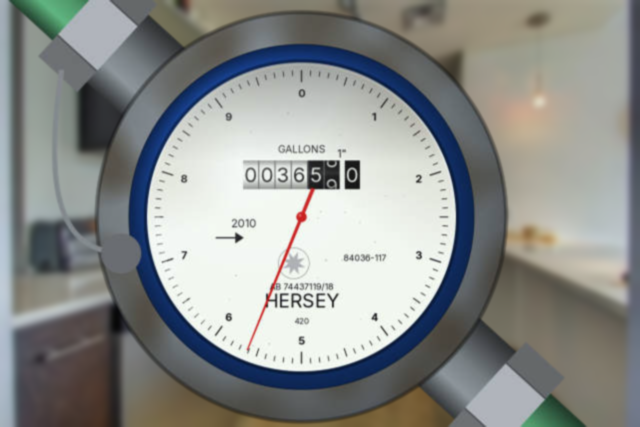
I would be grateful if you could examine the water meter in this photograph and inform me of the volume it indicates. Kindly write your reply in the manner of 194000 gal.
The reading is 36585.6 gal
